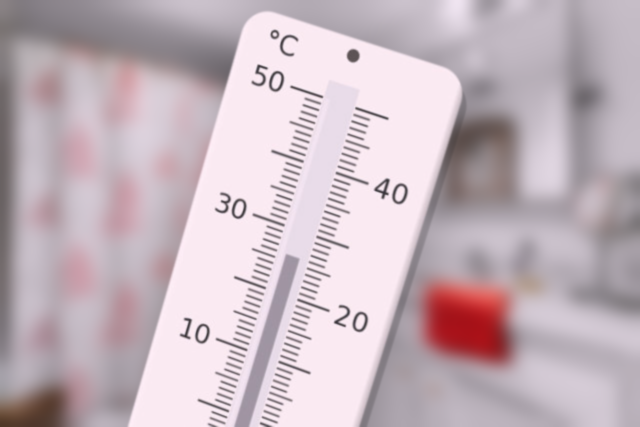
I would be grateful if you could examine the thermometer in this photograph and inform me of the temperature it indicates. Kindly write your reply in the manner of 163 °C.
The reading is 26 °C
